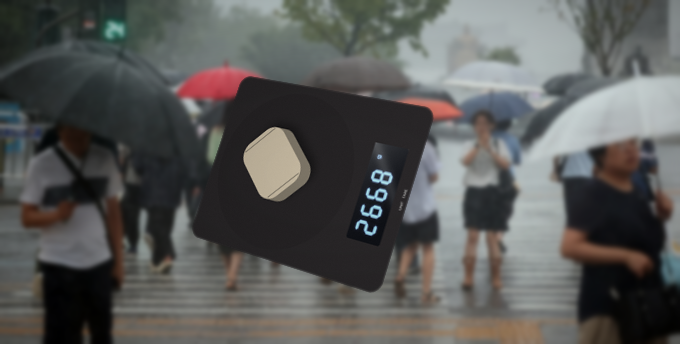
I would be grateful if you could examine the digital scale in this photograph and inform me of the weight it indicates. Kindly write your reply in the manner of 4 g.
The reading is 2668 g
